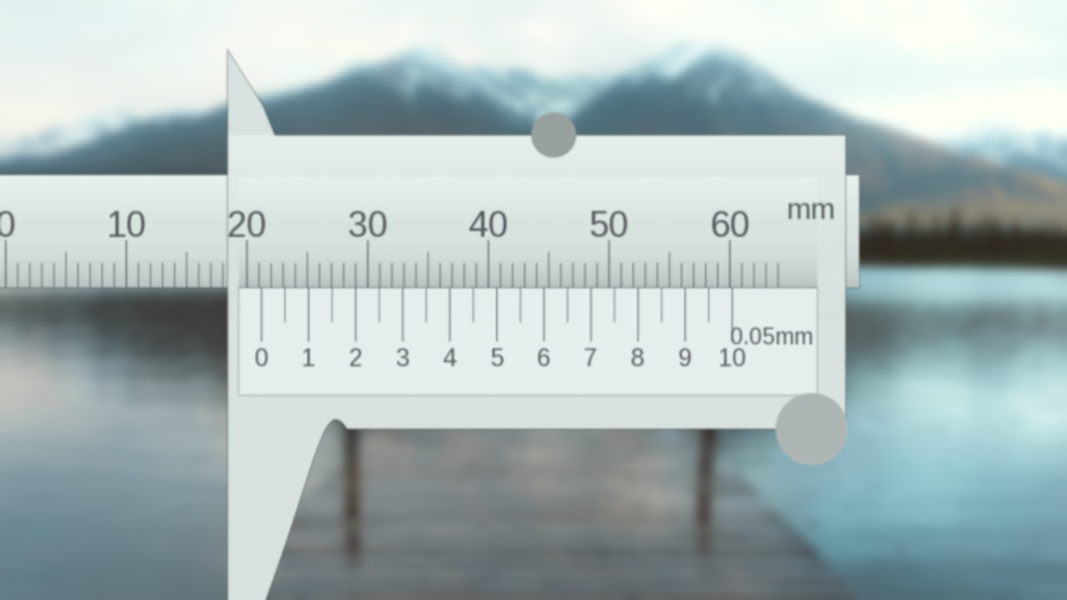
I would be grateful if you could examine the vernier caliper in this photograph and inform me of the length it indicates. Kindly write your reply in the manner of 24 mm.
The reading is 21.2 mm
